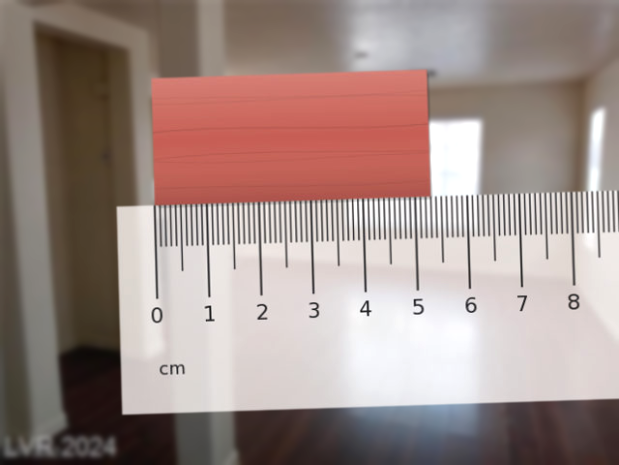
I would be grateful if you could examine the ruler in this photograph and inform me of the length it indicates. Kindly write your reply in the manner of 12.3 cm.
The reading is 5.3 cm
